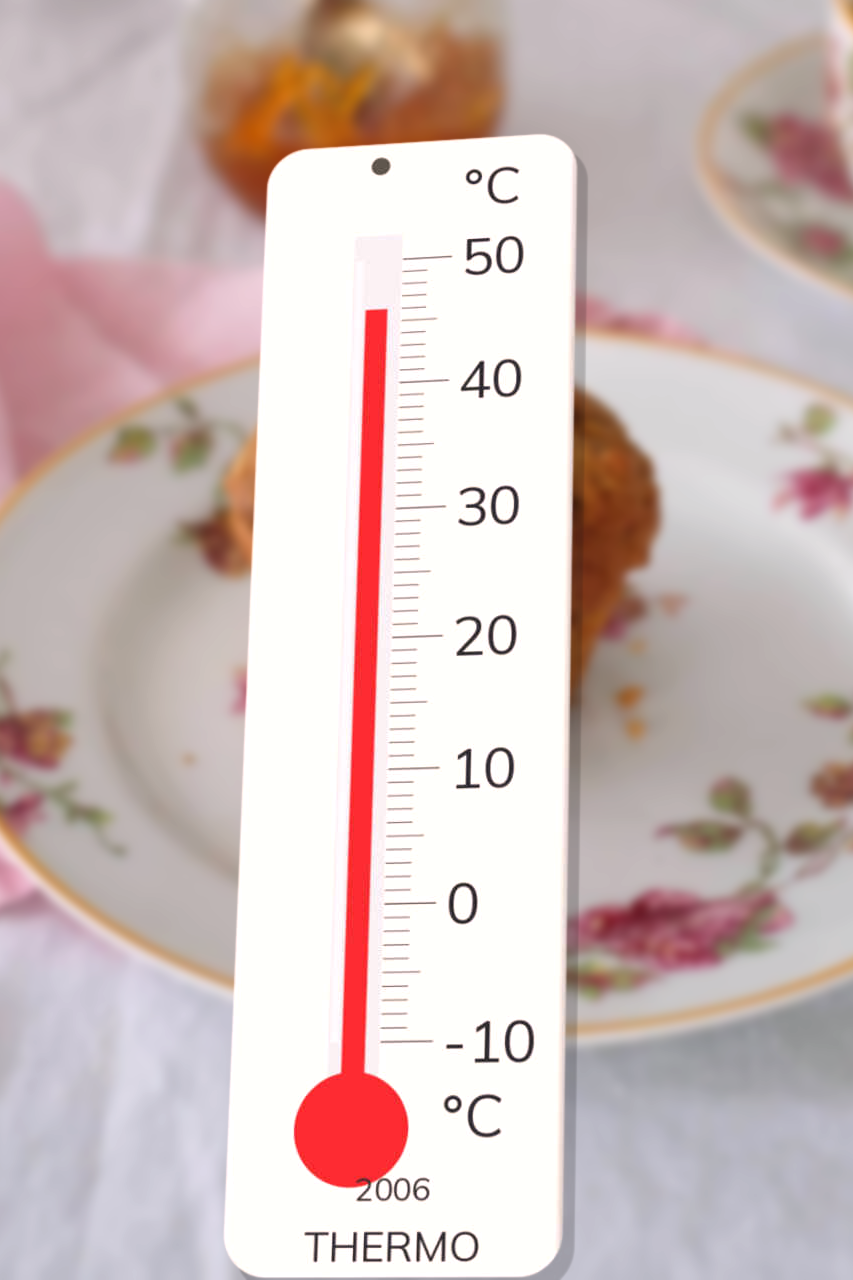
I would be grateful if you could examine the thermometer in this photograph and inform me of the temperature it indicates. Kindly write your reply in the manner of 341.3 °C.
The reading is 46 °C
